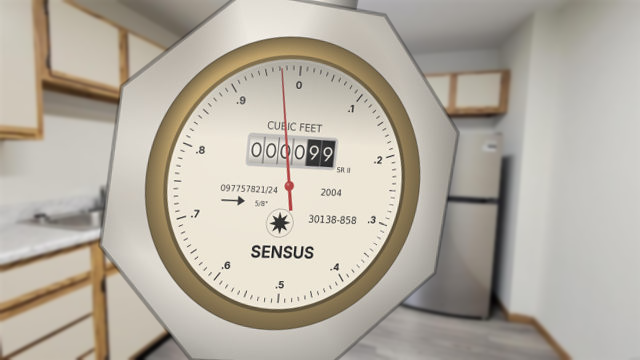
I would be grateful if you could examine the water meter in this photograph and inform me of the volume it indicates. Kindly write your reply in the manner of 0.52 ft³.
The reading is 98.97 ft³
